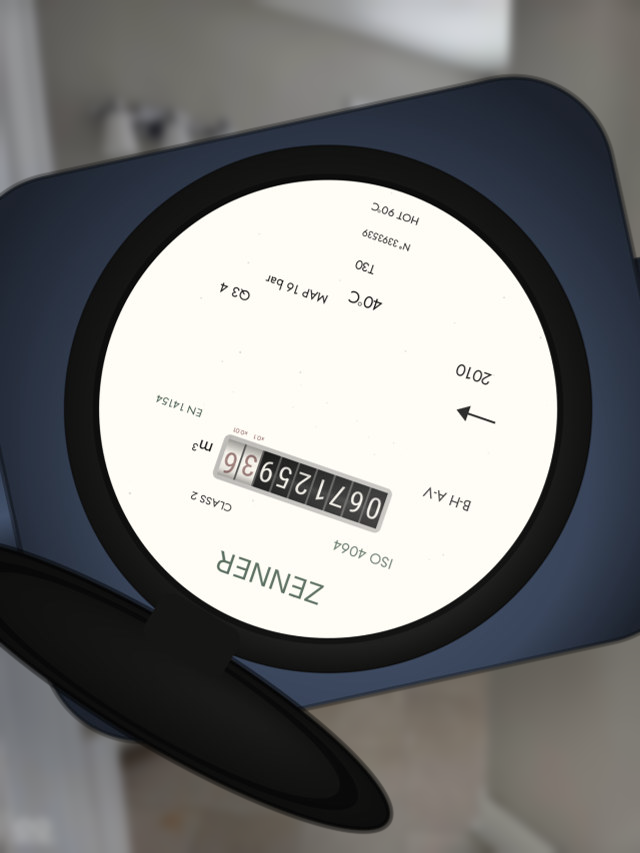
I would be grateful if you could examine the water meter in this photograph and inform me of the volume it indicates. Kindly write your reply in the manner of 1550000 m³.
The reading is 671259.36 m³
